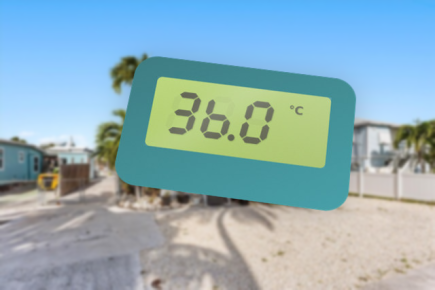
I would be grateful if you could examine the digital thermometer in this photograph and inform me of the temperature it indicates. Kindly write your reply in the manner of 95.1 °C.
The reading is 36.0 °C
